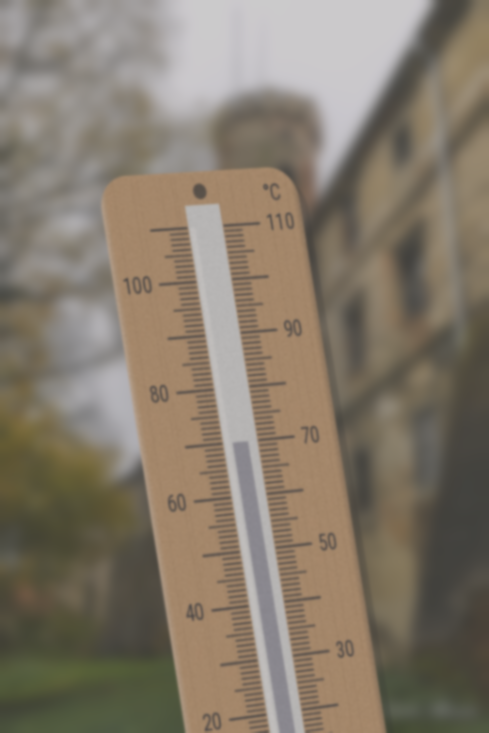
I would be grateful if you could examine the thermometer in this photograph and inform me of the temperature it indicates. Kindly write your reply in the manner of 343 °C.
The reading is 70 °C
